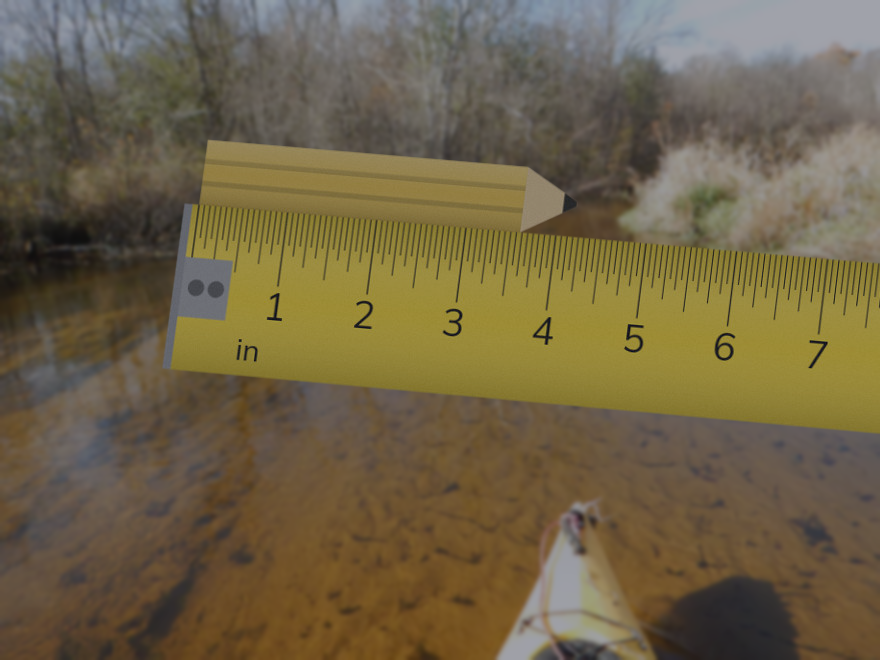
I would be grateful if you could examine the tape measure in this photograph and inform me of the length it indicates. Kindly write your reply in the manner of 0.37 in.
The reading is 4.1875 in
